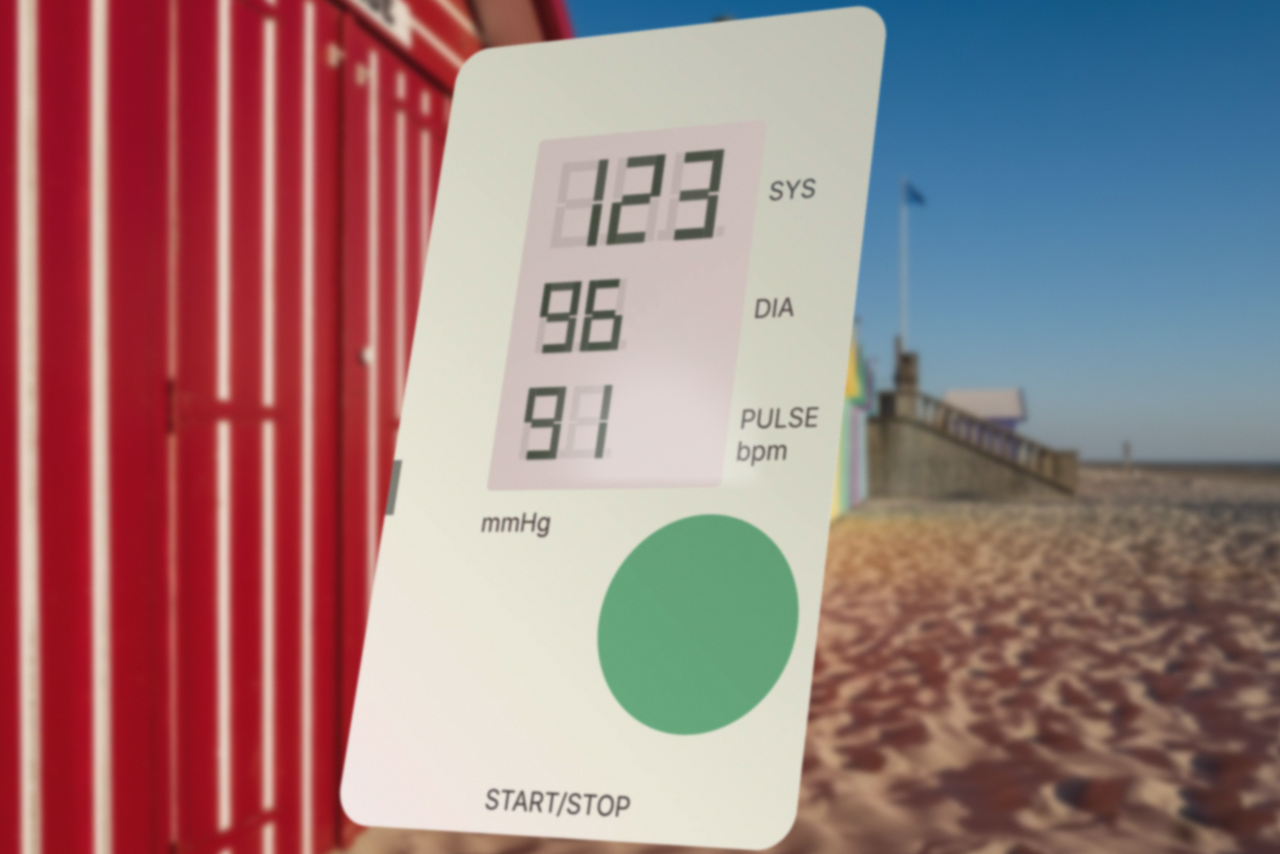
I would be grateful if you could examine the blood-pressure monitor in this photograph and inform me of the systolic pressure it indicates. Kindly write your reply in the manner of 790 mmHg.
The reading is 123 mmHg
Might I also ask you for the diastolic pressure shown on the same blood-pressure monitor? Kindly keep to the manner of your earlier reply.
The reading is 96 mmHg
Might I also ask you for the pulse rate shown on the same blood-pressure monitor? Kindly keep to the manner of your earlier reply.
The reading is 91 bpm
